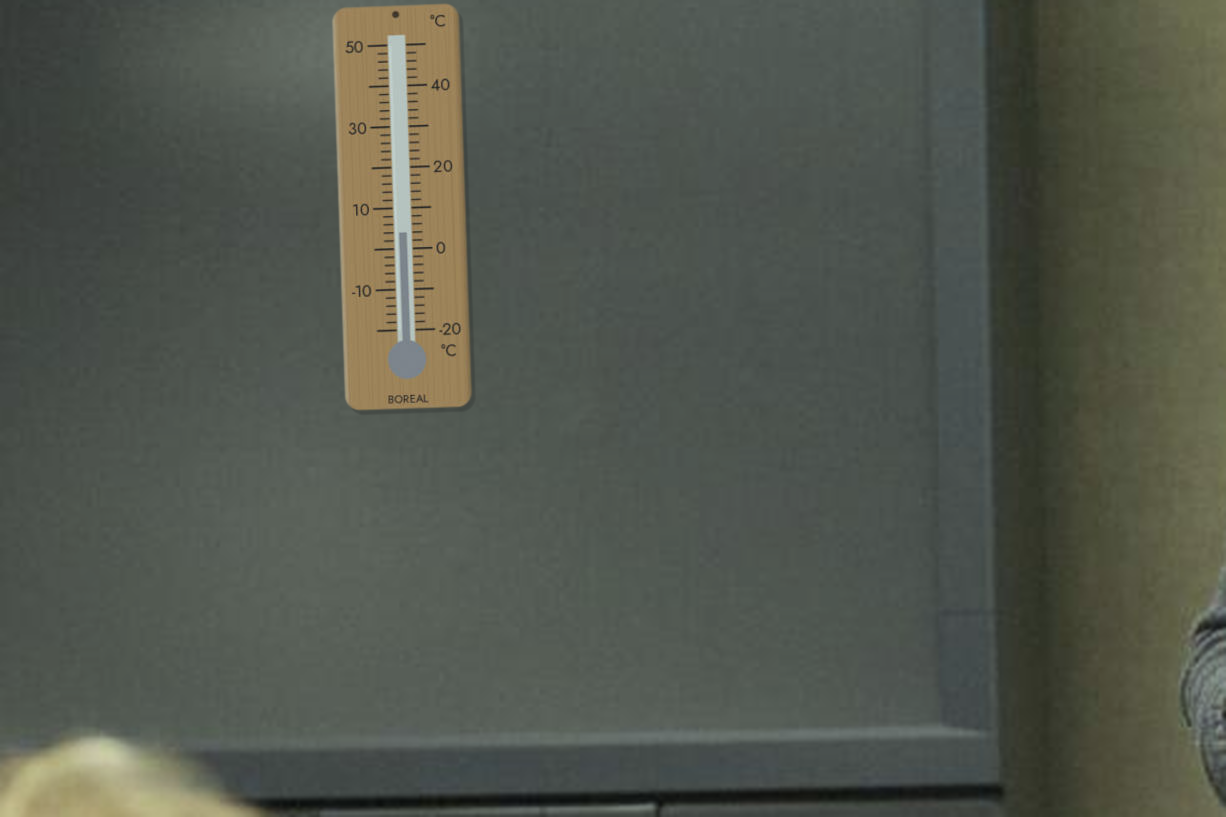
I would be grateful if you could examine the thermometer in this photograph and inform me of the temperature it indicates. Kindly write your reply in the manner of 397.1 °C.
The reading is 4 °C
